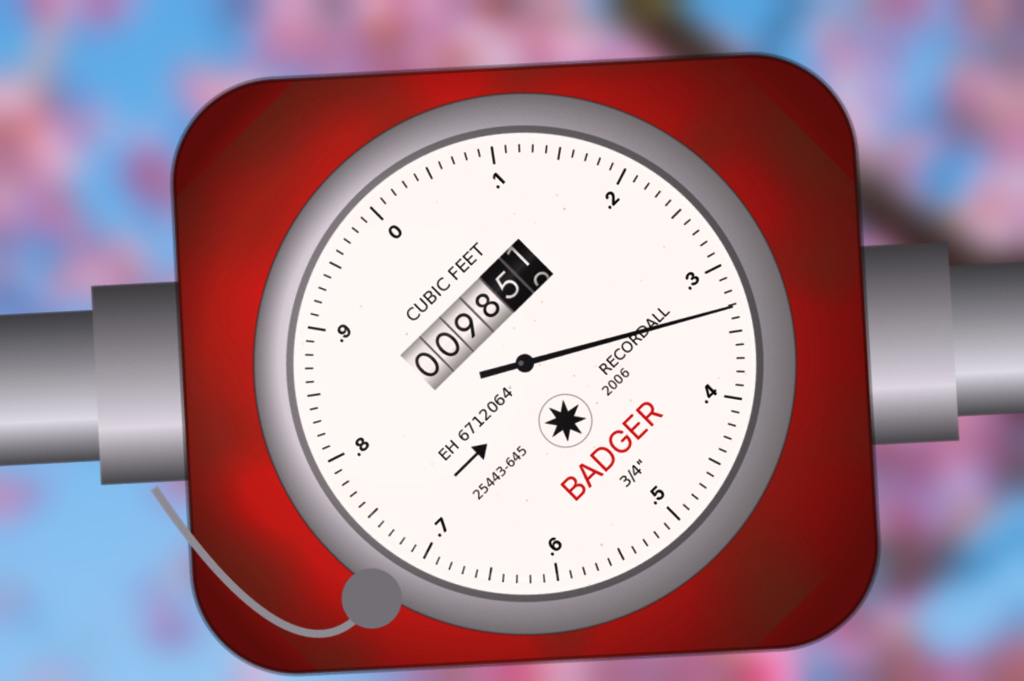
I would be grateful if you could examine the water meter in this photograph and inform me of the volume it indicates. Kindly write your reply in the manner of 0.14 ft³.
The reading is 9851.33 ft³
